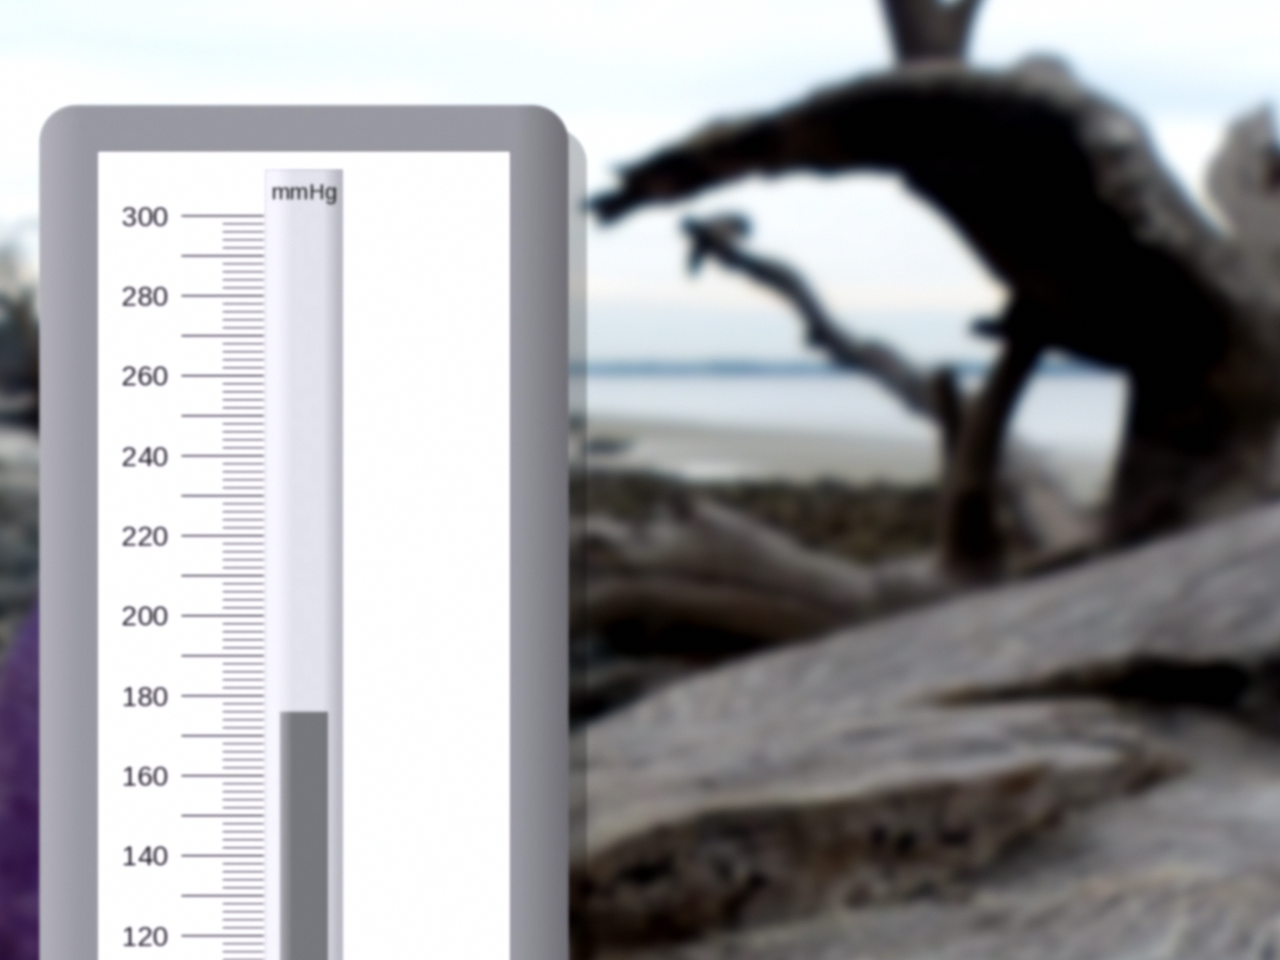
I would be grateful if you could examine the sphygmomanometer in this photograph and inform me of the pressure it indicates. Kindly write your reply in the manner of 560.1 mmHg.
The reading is 176 mmHg
